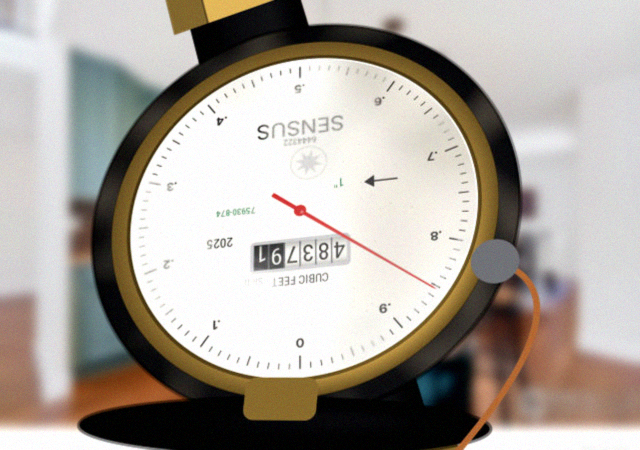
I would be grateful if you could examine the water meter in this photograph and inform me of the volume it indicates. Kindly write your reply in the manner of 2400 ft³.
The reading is 483790.85 ft³
